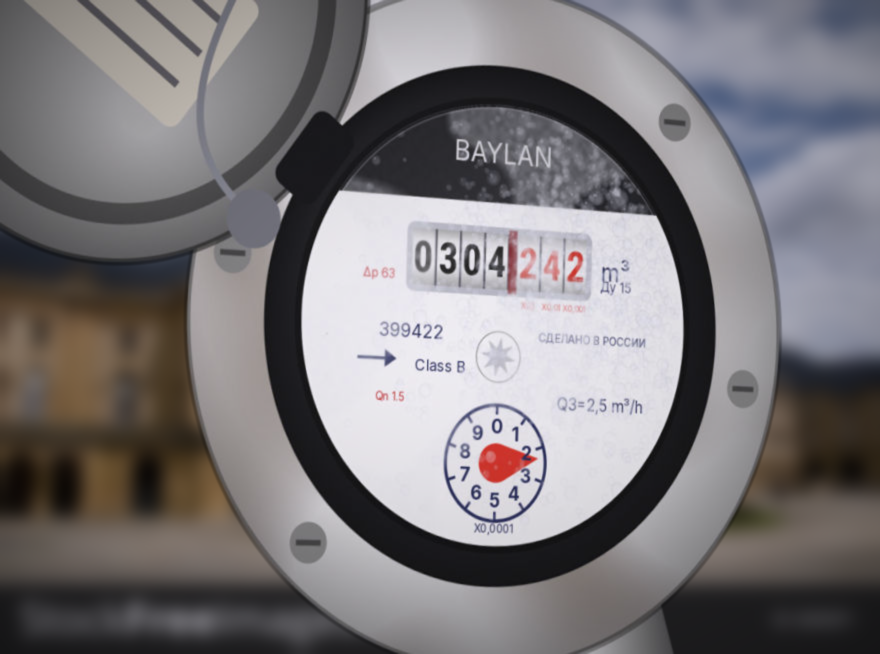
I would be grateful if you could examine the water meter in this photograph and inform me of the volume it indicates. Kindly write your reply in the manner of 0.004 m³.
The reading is 304.2422 m³
